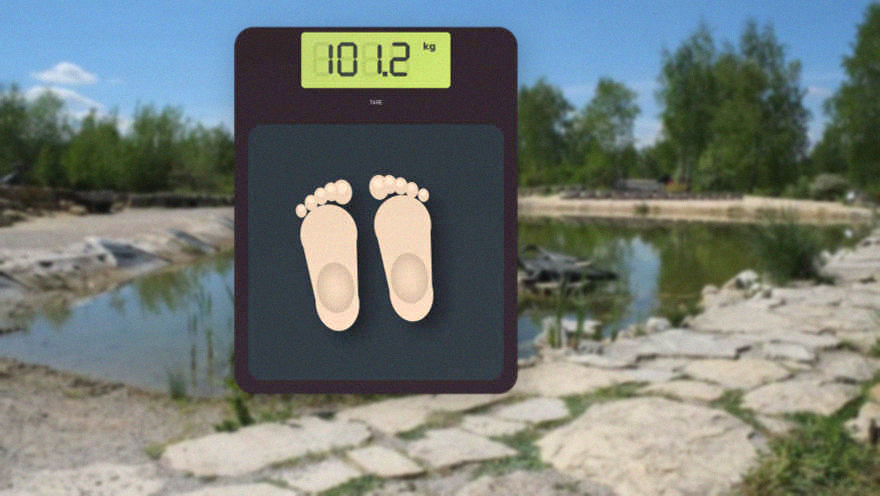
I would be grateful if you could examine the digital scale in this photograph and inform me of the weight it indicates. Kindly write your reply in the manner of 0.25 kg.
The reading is 101.2 kg
